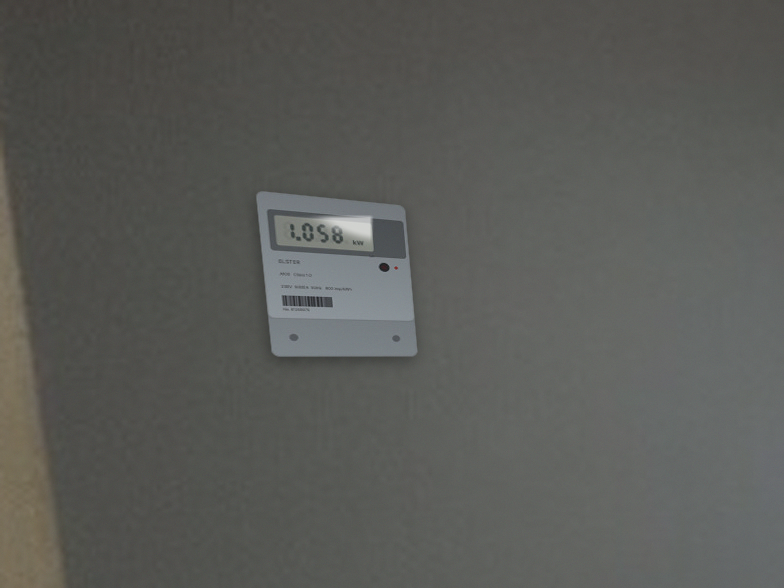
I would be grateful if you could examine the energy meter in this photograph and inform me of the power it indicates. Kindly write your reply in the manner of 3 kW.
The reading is 1.058 kW
